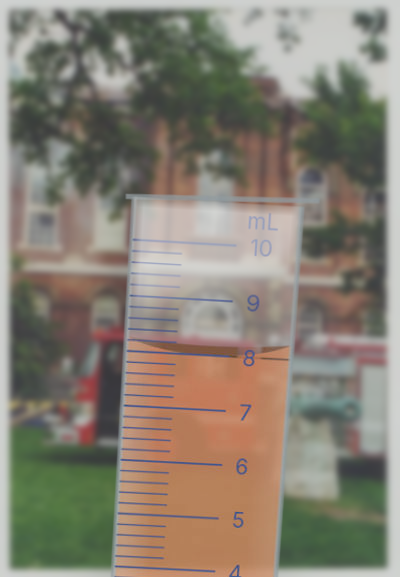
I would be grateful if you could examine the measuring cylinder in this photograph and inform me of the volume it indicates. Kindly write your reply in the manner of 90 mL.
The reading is 8 mL
